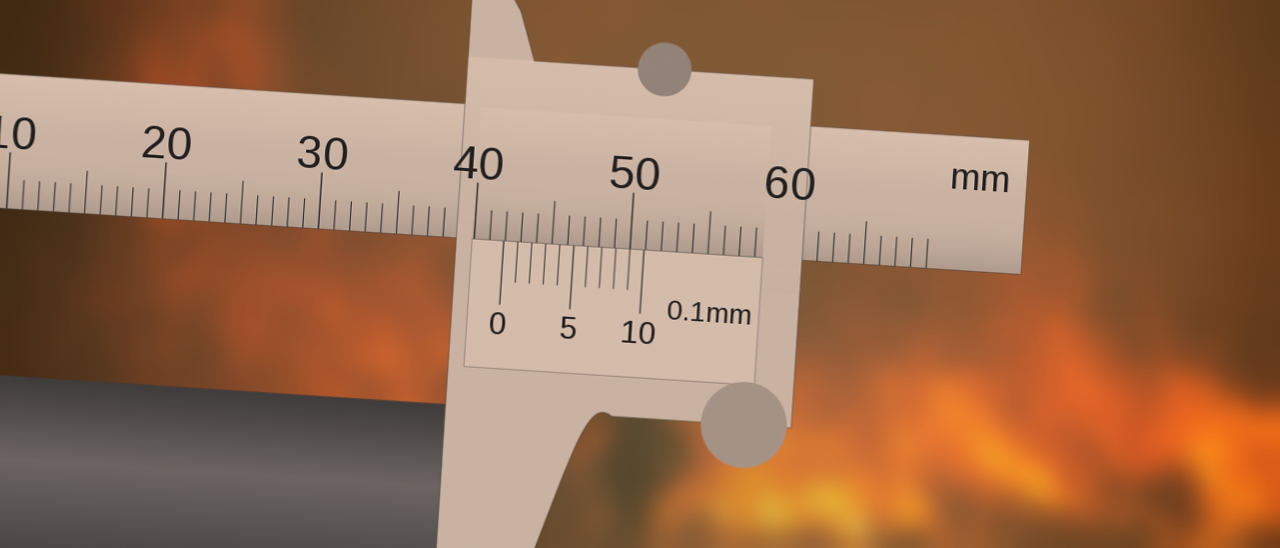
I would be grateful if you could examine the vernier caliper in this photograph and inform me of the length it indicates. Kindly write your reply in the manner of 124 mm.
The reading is 41.9 mm
